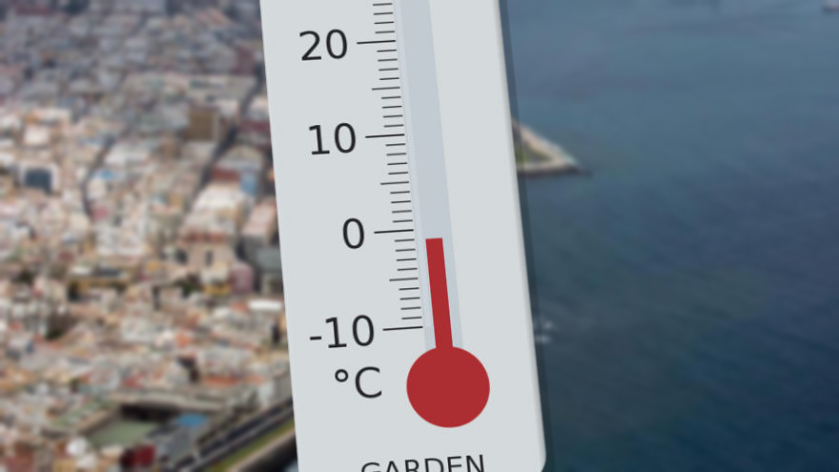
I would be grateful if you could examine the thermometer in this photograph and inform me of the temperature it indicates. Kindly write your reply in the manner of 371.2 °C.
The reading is -1 °C
